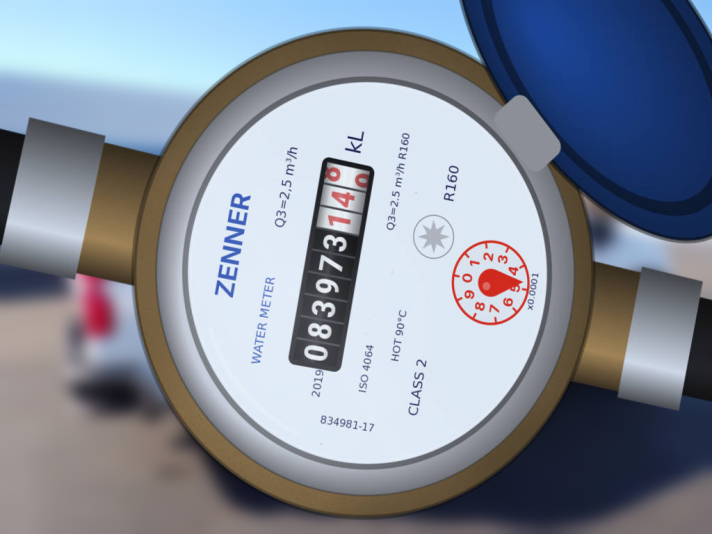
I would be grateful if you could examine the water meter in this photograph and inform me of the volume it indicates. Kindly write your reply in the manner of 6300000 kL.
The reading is 83973.1484 kL
